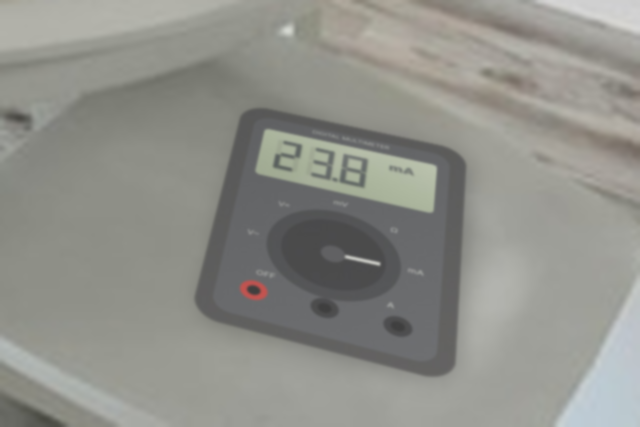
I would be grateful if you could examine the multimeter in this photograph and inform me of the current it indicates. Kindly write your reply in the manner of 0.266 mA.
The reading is 23.8 mA
